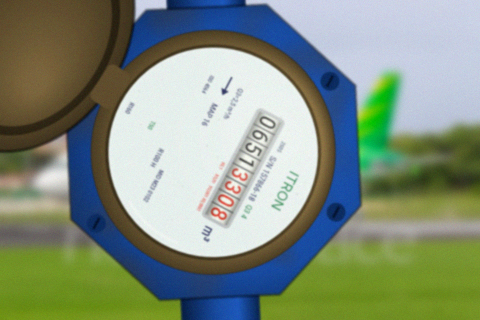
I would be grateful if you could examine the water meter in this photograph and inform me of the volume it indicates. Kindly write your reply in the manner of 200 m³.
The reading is 651.3308 m³
